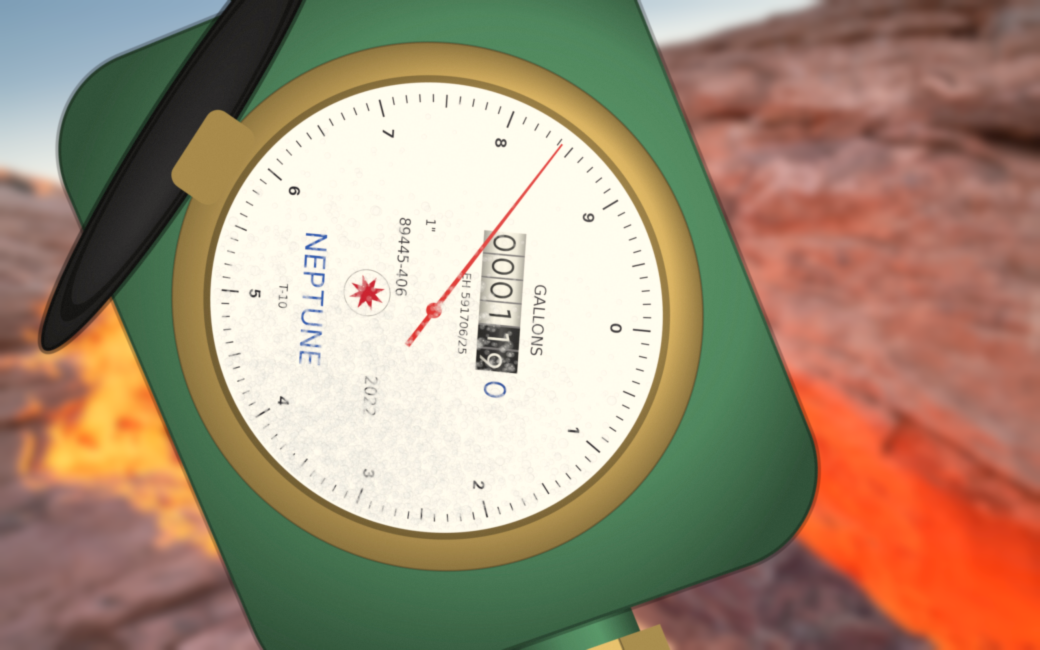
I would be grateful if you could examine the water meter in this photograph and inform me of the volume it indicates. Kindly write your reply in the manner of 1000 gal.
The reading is 1188.4 gal
